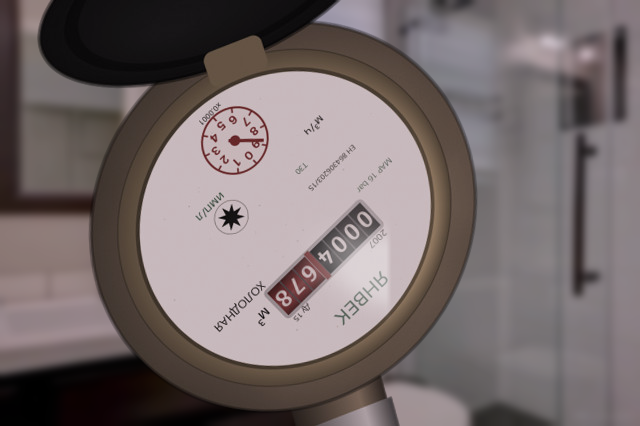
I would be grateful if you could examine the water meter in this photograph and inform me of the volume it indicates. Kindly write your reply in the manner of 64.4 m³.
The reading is 4.6788 m³
